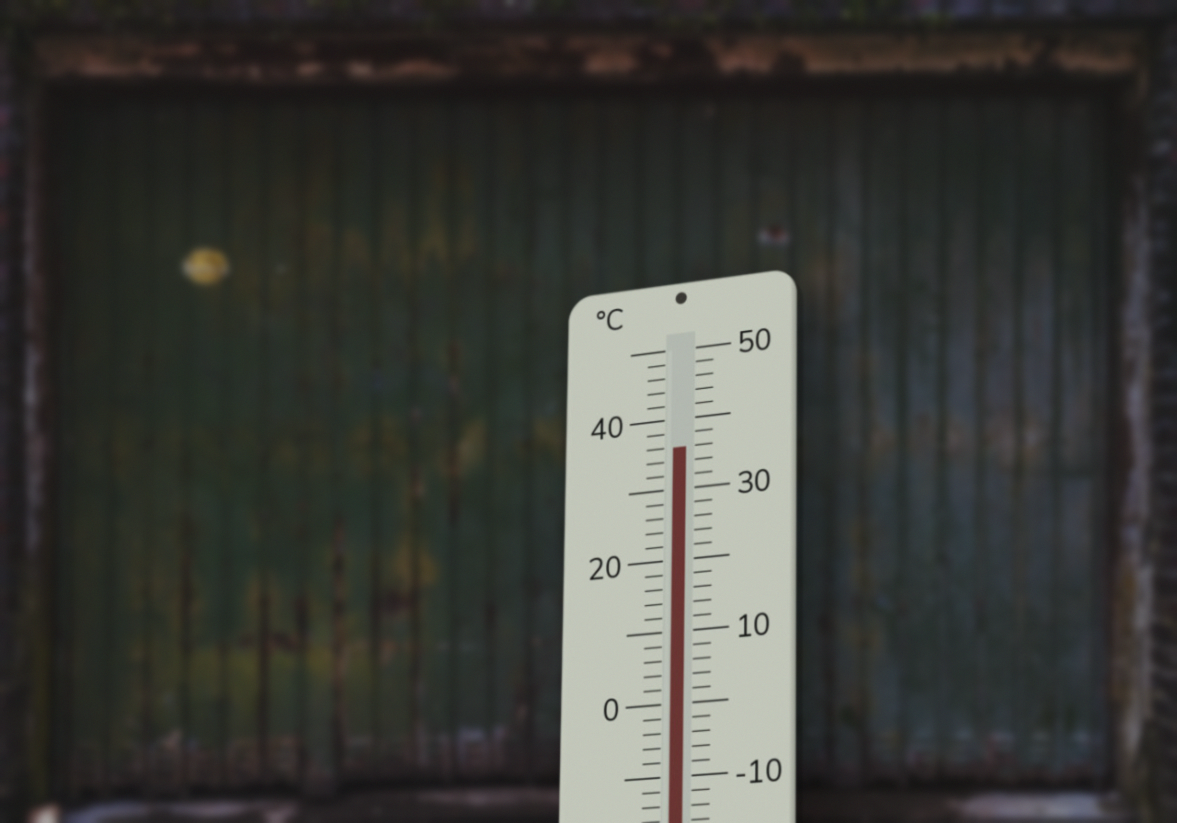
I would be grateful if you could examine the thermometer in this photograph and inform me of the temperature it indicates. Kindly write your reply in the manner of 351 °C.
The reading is 36 °C
